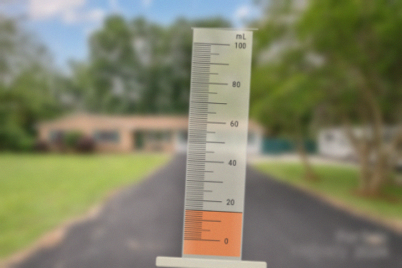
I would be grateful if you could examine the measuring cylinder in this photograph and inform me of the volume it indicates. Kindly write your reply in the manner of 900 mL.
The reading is 15 mL
